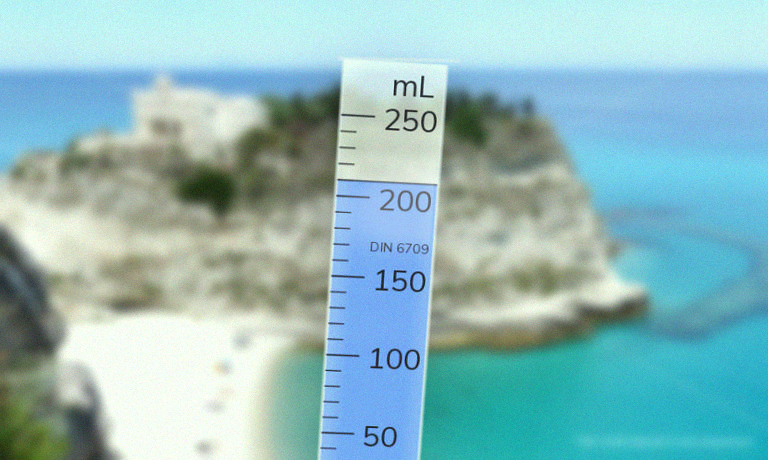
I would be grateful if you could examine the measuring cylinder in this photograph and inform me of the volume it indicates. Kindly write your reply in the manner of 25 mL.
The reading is 210 mL
